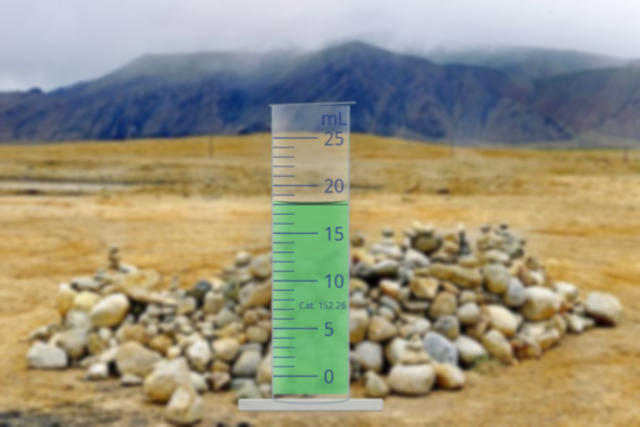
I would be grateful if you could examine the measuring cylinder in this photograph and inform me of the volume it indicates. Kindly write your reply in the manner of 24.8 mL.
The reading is 18 mL
